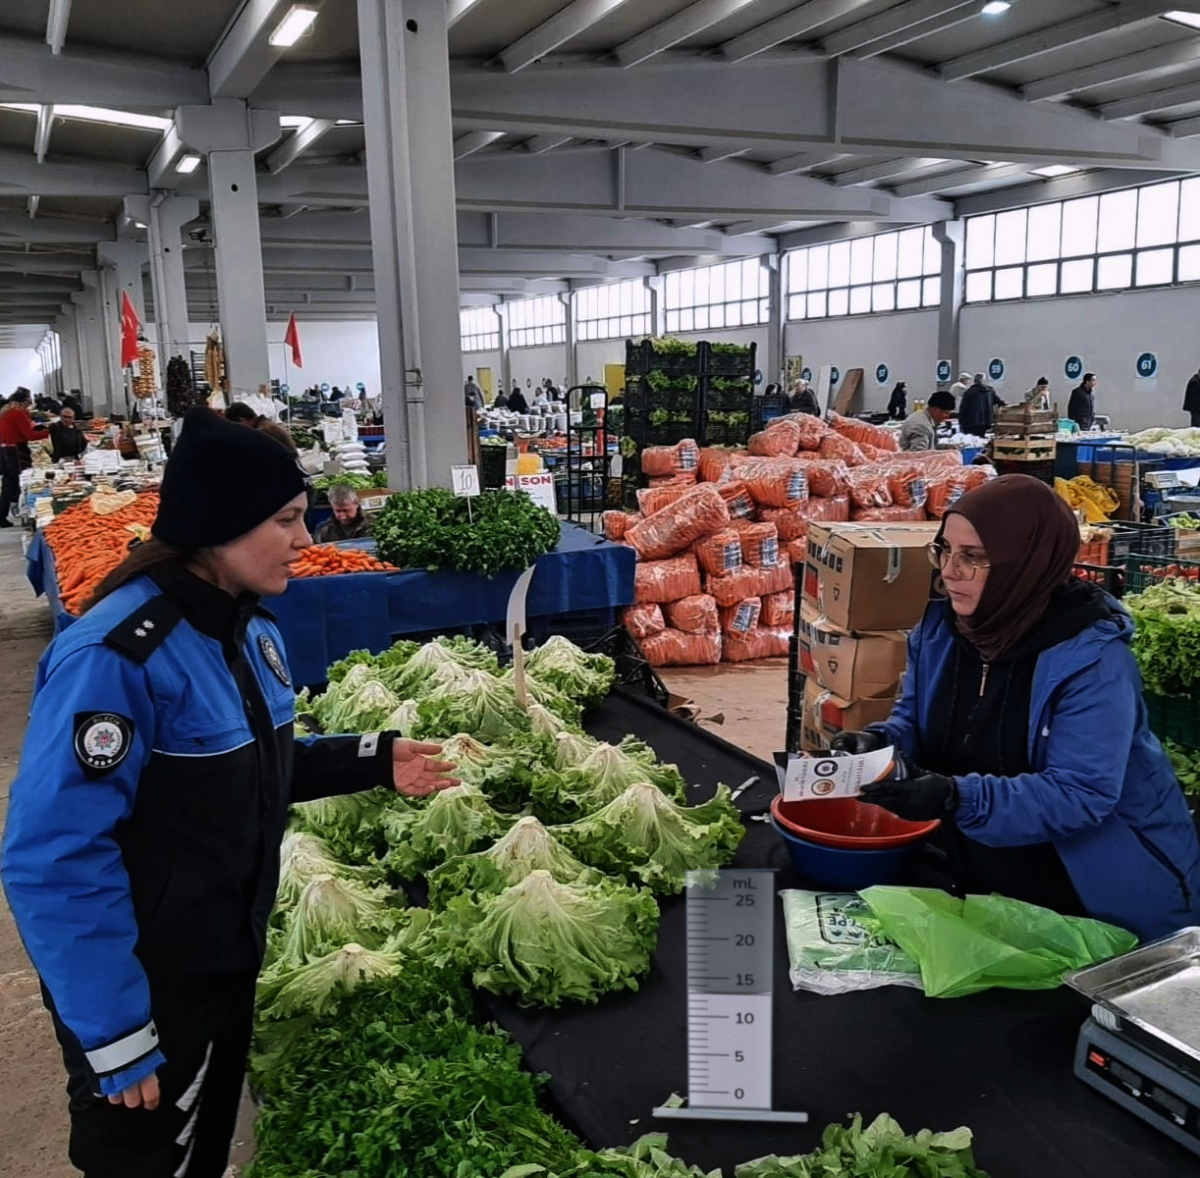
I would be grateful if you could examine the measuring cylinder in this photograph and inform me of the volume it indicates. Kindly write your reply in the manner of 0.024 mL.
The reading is 13 mL
